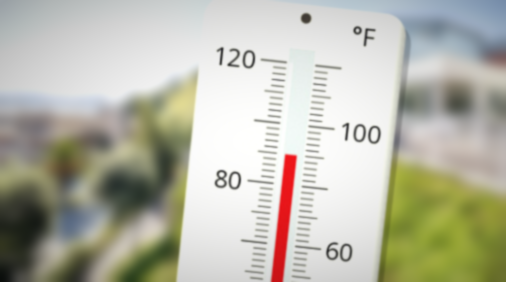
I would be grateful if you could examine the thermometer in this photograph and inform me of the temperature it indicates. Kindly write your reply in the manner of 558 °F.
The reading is 90 °F
